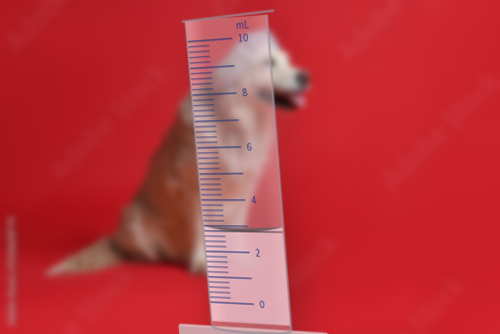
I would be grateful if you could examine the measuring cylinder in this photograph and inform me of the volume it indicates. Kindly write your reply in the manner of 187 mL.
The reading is 2.8 mL
